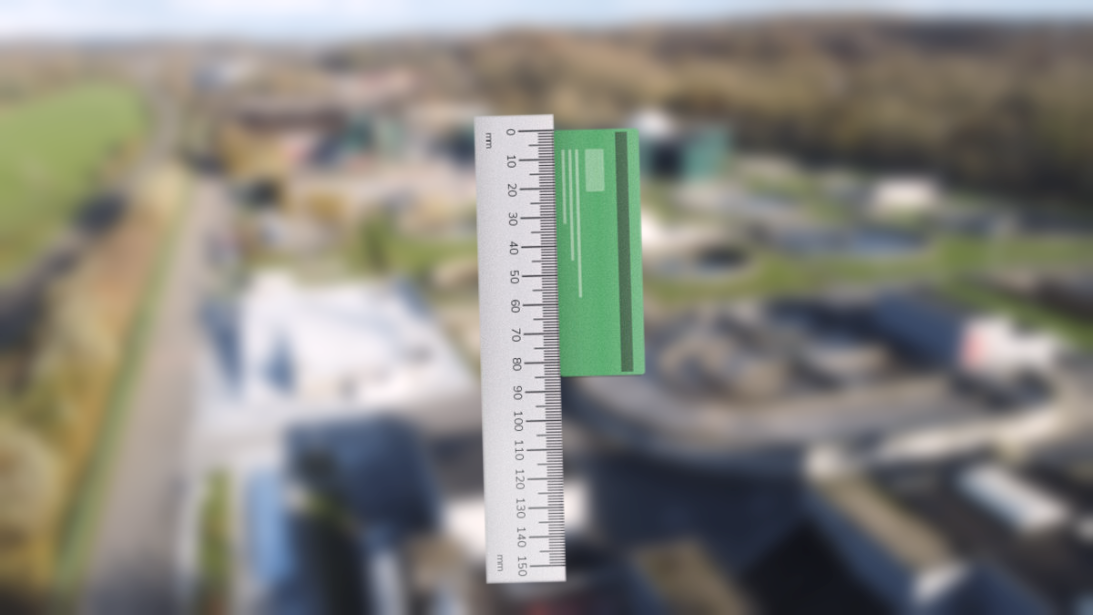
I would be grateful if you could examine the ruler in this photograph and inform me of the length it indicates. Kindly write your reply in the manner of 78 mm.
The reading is 85 mm
